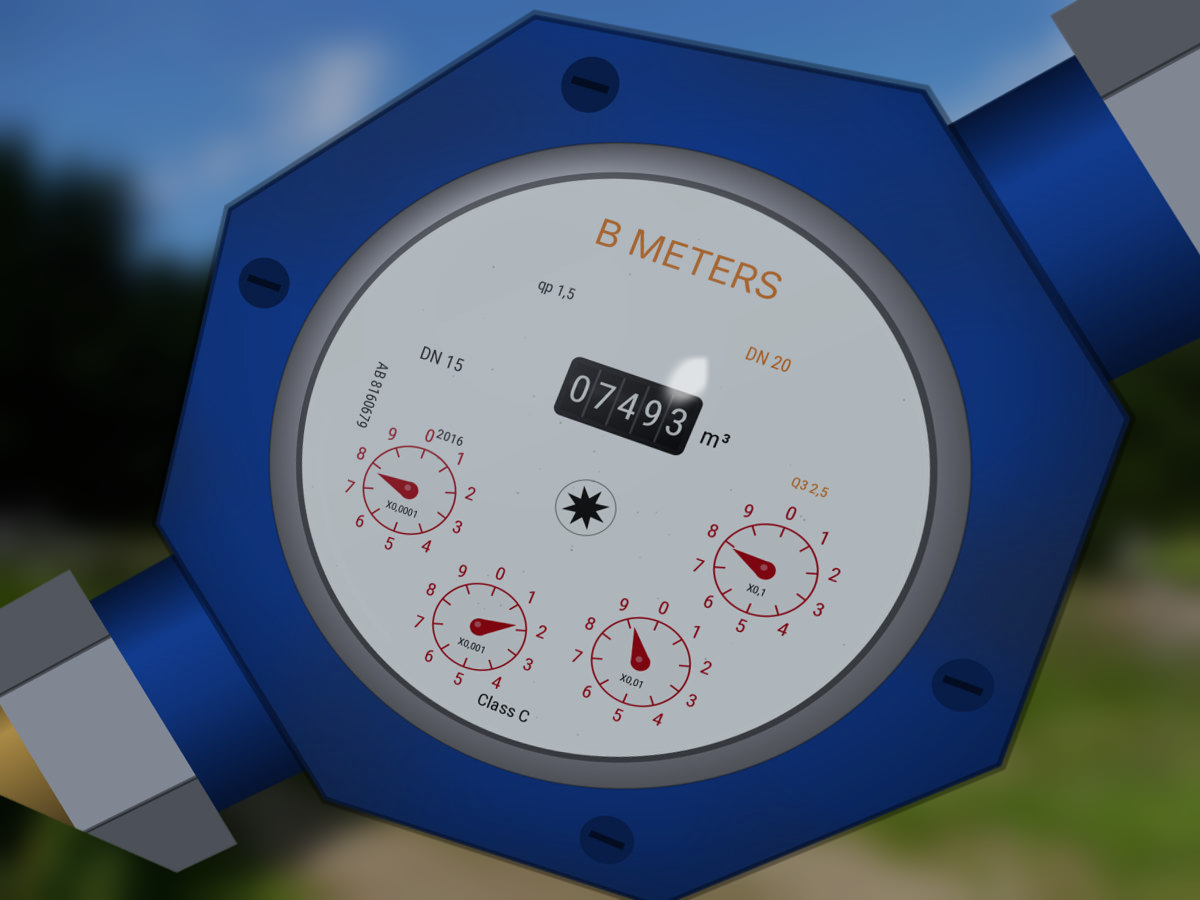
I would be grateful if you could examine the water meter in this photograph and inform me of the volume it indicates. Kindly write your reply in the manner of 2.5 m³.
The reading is 7493.7917 m³
